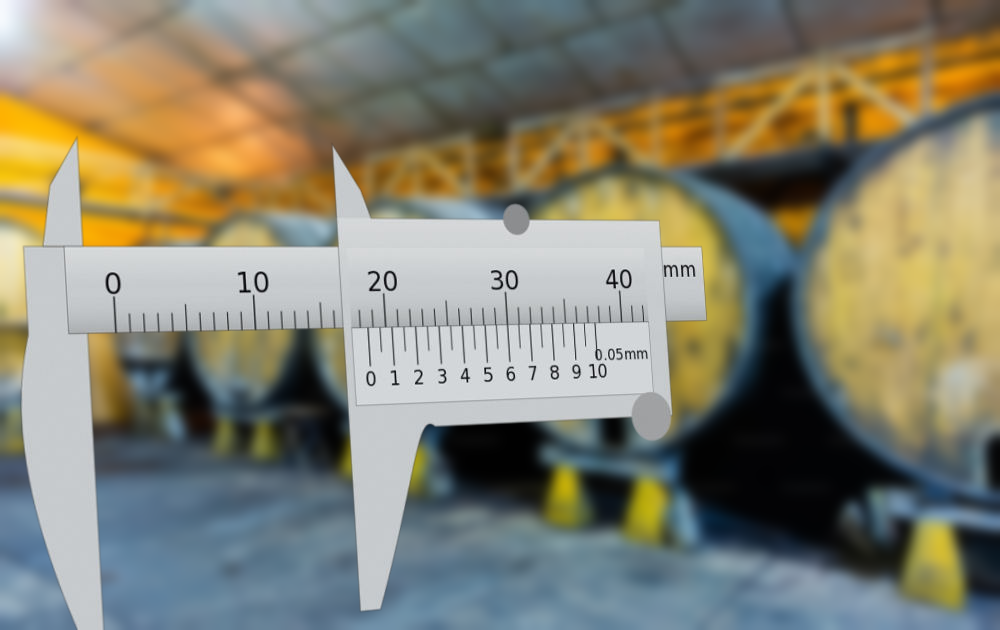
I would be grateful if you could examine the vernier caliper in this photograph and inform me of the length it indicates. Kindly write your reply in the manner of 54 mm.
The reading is 18.6 mm
